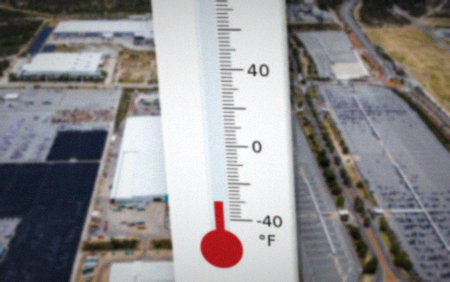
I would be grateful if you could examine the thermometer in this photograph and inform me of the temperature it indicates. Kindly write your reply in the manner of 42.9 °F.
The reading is -30 °F
